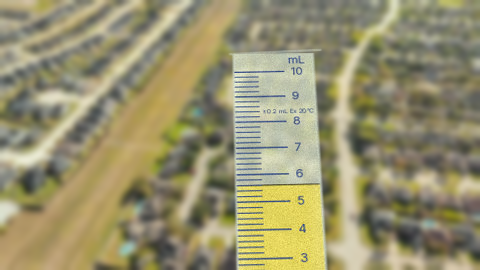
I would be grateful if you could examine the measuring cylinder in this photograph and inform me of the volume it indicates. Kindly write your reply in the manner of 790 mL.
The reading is 5.6 mL
